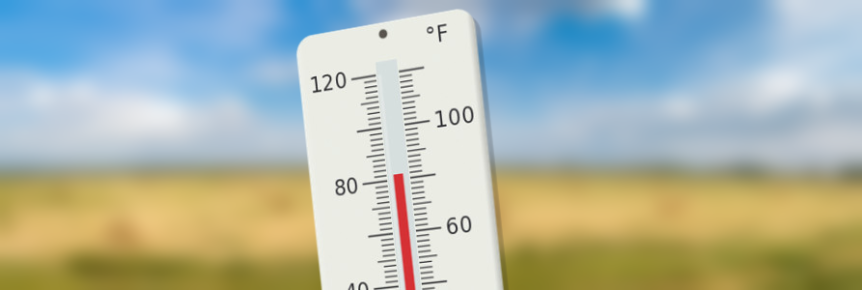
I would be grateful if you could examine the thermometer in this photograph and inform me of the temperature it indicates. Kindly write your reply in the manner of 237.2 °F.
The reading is 82 °F
